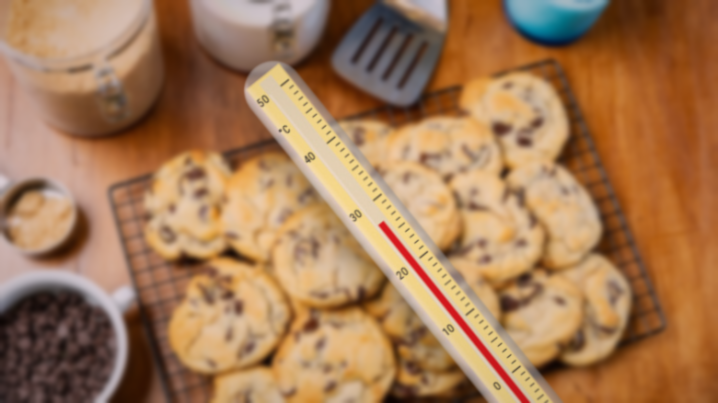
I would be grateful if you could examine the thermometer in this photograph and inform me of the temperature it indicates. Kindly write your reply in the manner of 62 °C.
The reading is 27 °C
